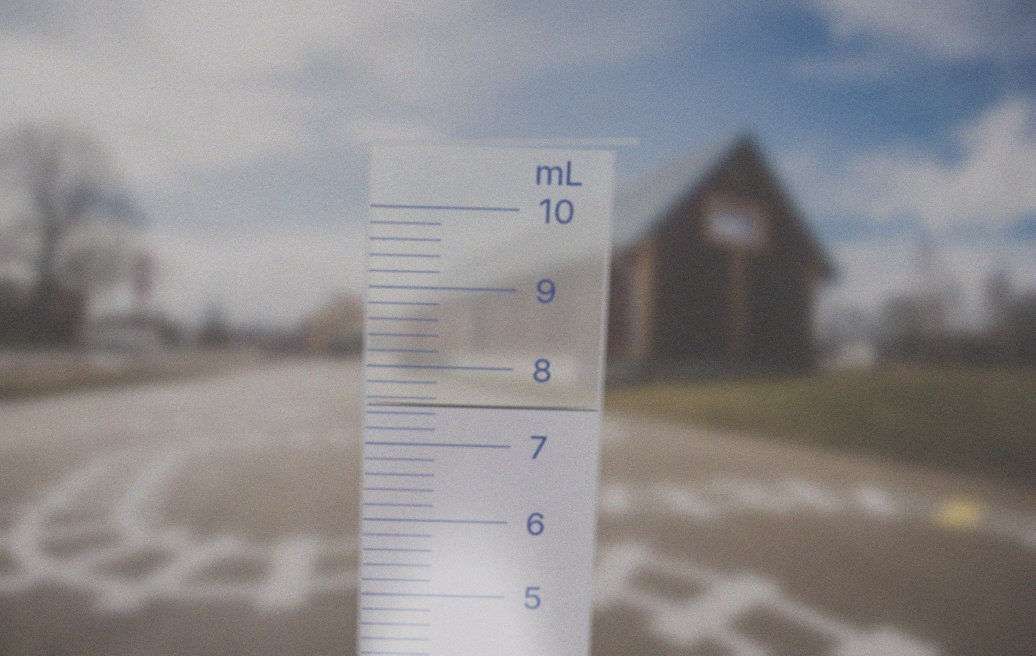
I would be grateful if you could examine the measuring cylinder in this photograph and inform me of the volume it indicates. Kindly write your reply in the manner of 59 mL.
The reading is 7.5 mL
